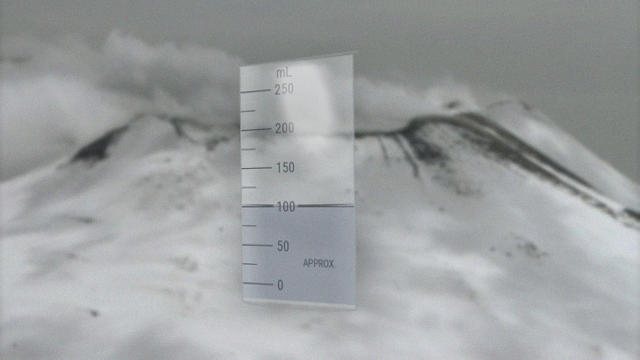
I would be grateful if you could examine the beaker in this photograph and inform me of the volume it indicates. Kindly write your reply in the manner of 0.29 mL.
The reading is 100 mL
